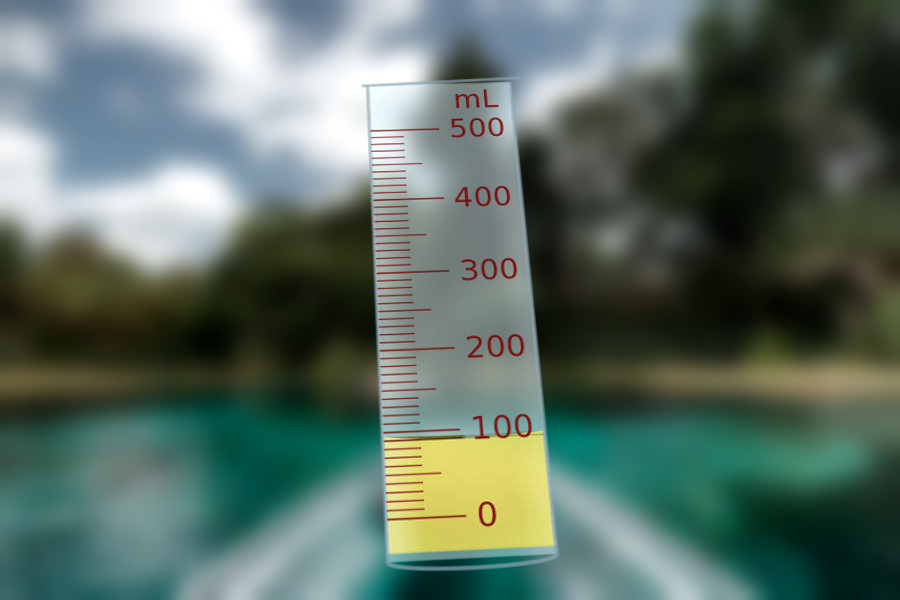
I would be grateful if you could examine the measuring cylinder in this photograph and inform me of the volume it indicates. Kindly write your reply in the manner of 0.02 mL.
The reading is 90 mL
